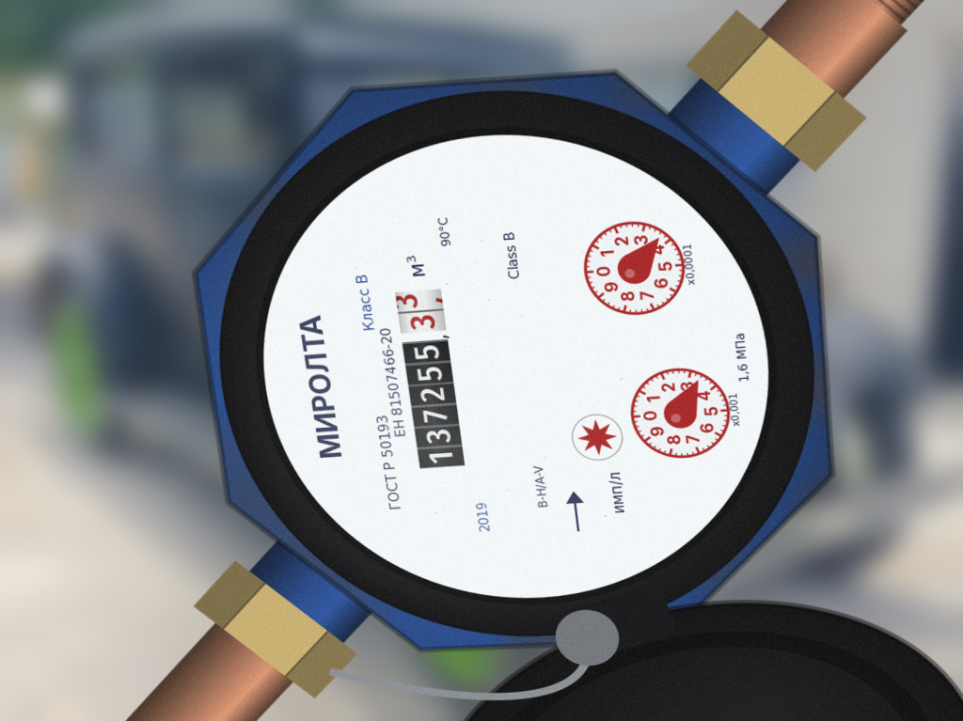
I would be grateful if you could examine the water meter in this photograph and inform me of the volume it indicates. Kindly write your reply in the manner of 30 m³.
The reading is 137255.3333 m³
